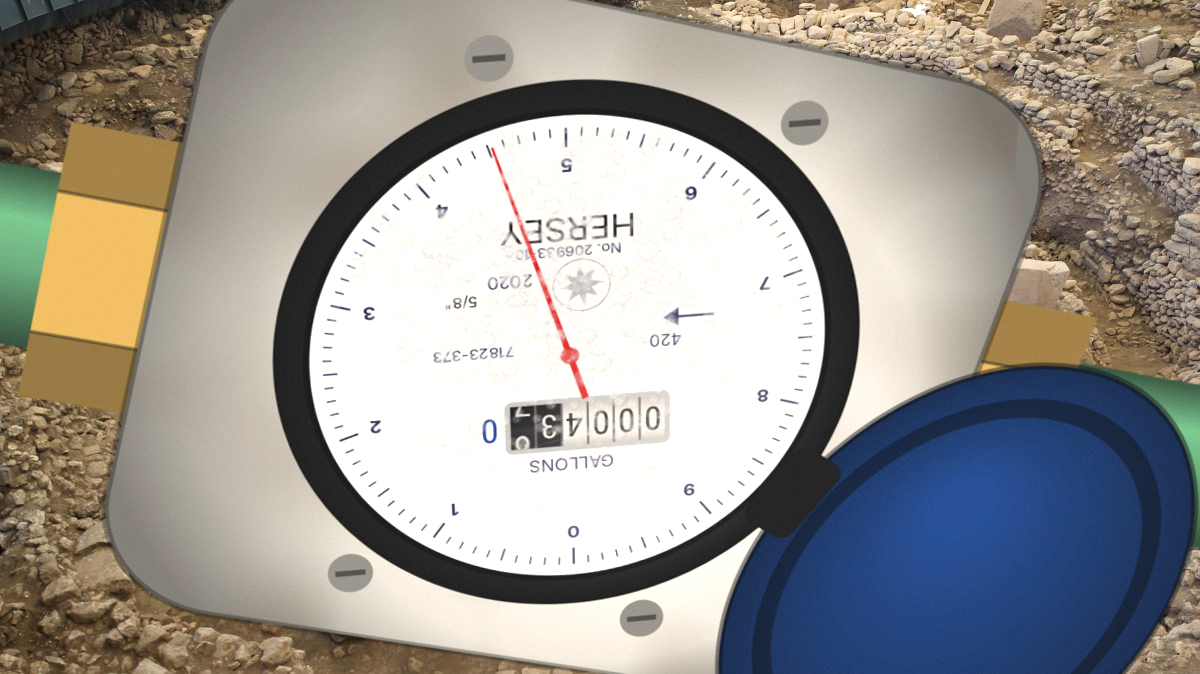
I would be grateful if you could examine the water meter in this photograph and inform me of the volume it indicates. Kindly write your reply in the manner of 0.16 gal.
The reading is 4364.5 gal
